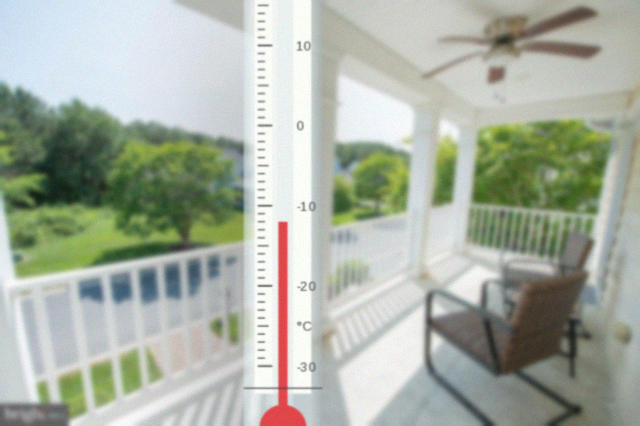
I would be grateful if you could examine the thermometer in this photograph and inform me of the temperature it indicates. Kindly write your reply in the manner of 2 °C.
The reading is -12 °C
